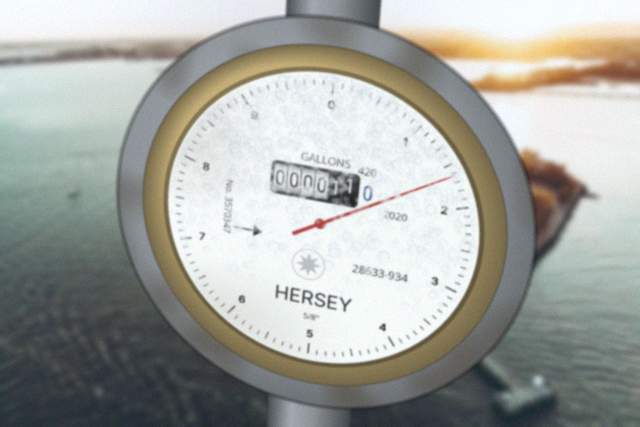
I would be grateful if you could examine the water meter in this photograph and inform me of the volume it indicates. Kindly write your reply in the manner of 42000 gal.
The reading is 111.6 gal
